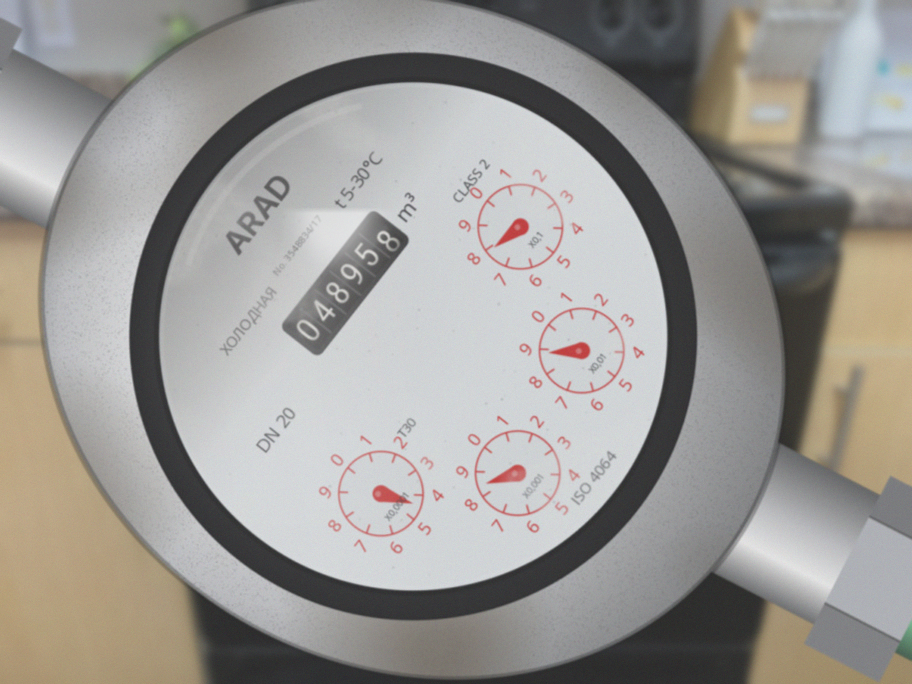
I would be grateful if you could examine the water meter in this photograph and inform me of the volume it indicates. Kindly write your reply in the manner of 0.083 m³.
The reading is 48957.7884 m³
